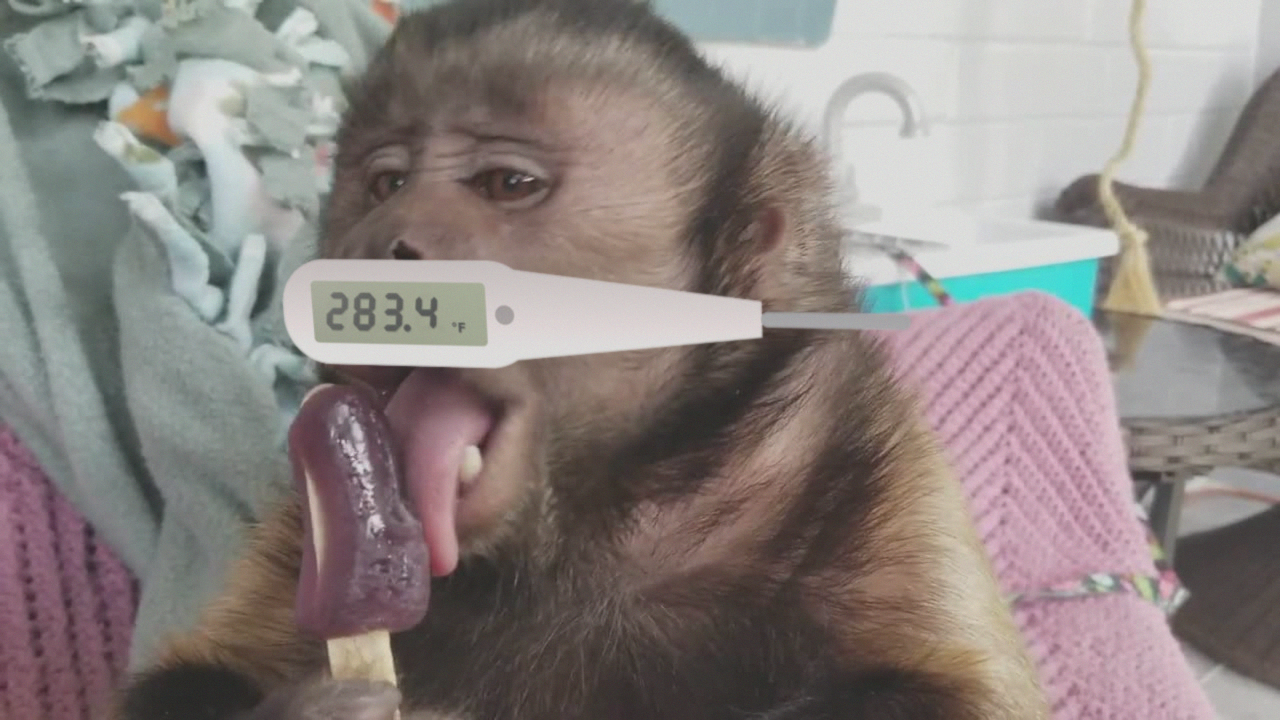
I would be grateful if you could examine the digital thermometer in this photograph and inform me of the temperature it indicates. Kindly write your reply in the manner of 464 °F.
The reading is 283.4 °F
